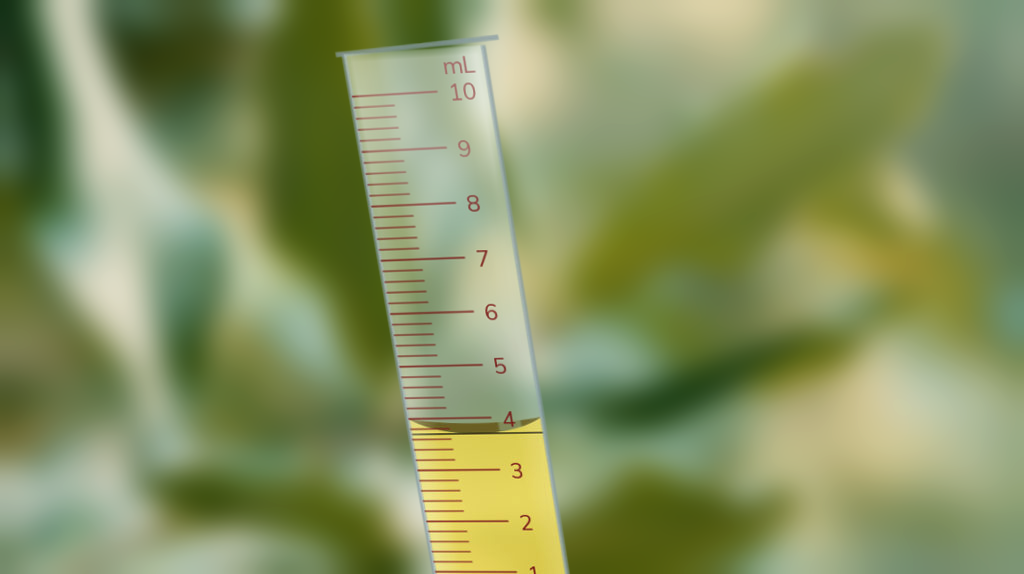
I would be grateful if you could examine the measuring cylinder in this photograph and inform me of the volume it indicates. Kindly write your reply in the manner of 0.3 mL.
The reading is 3.7 mL
